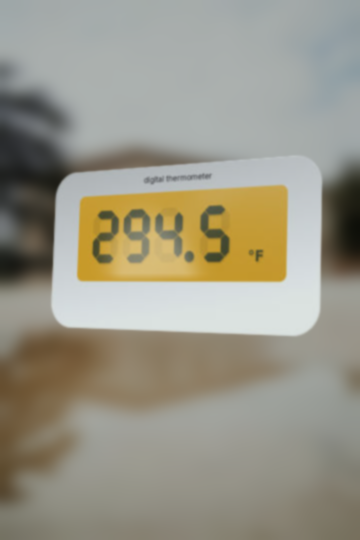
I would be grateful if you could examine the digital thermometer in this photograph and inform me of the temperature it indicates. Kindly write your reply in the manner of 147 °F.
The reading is 294.5 °F
